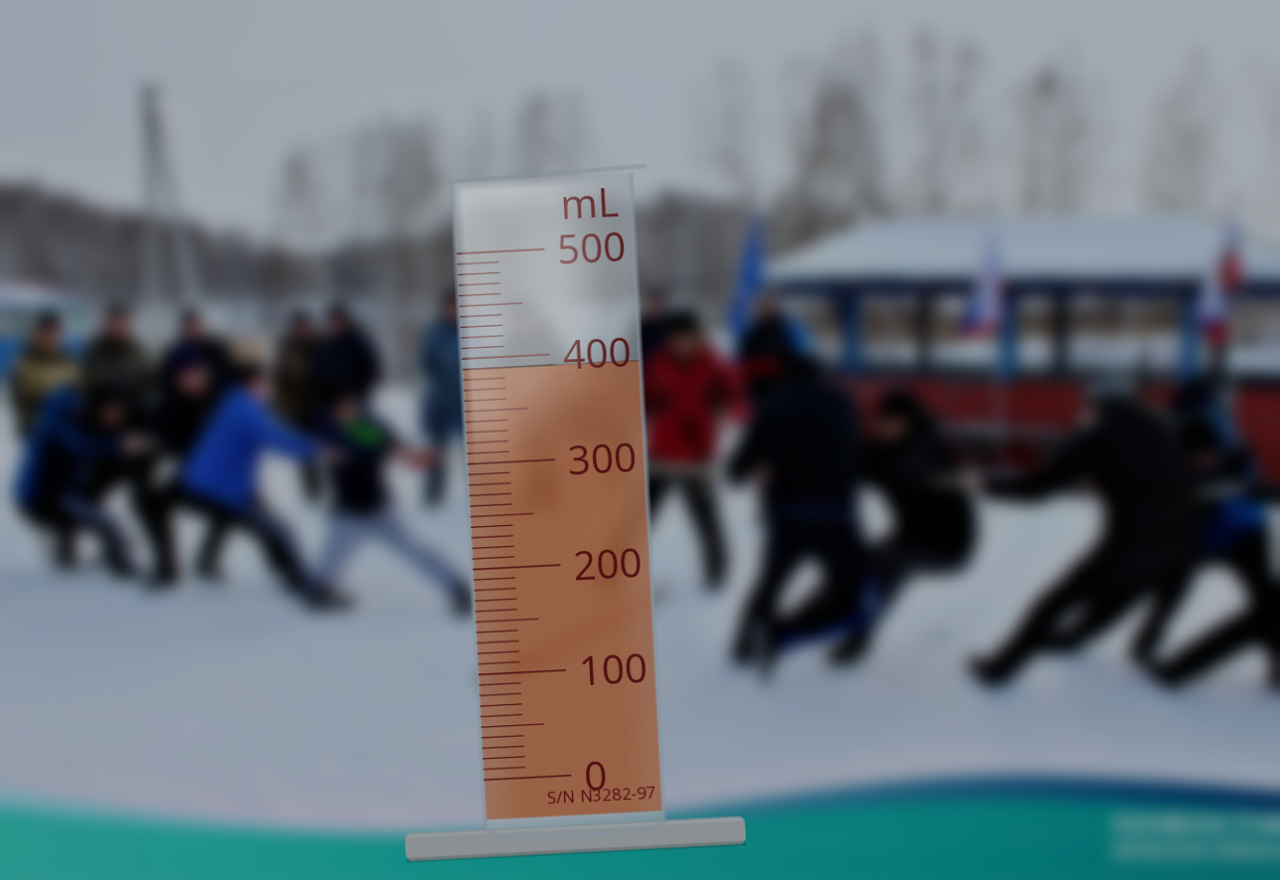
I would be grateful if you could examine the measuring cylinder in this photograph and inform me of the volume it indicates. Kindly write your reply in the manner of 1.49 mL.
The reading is 390 mL
